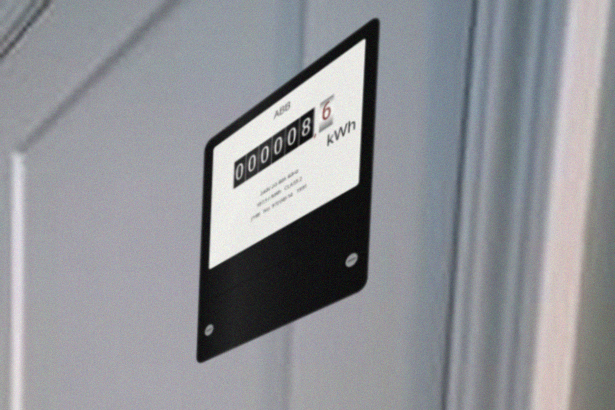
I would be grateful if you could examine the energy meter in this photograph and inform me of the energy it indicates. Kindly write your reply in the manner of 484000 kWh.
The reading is 8.6 kWh
